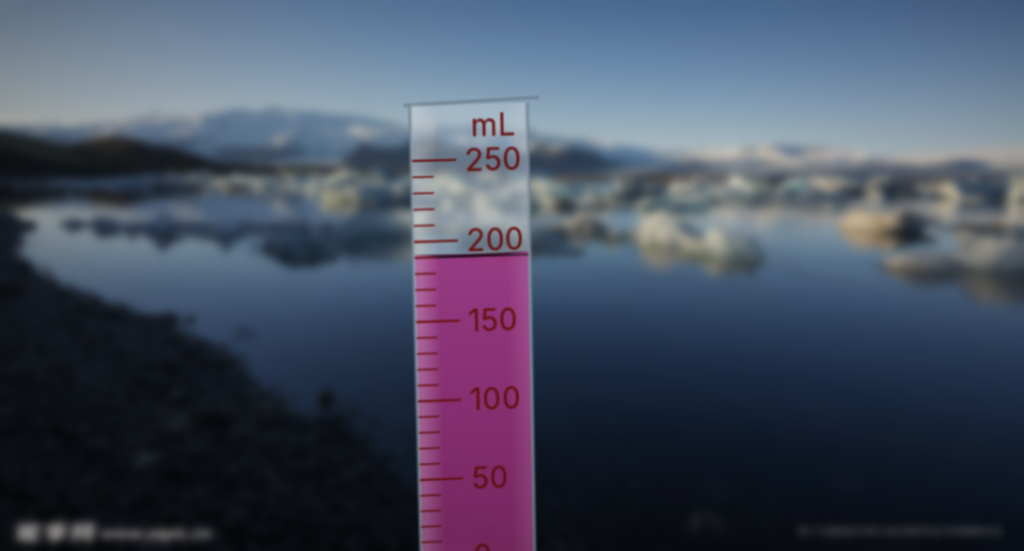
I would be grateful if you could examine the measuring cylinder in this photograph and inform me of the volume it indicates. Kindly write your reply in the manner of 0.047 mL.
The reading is 190 mL
